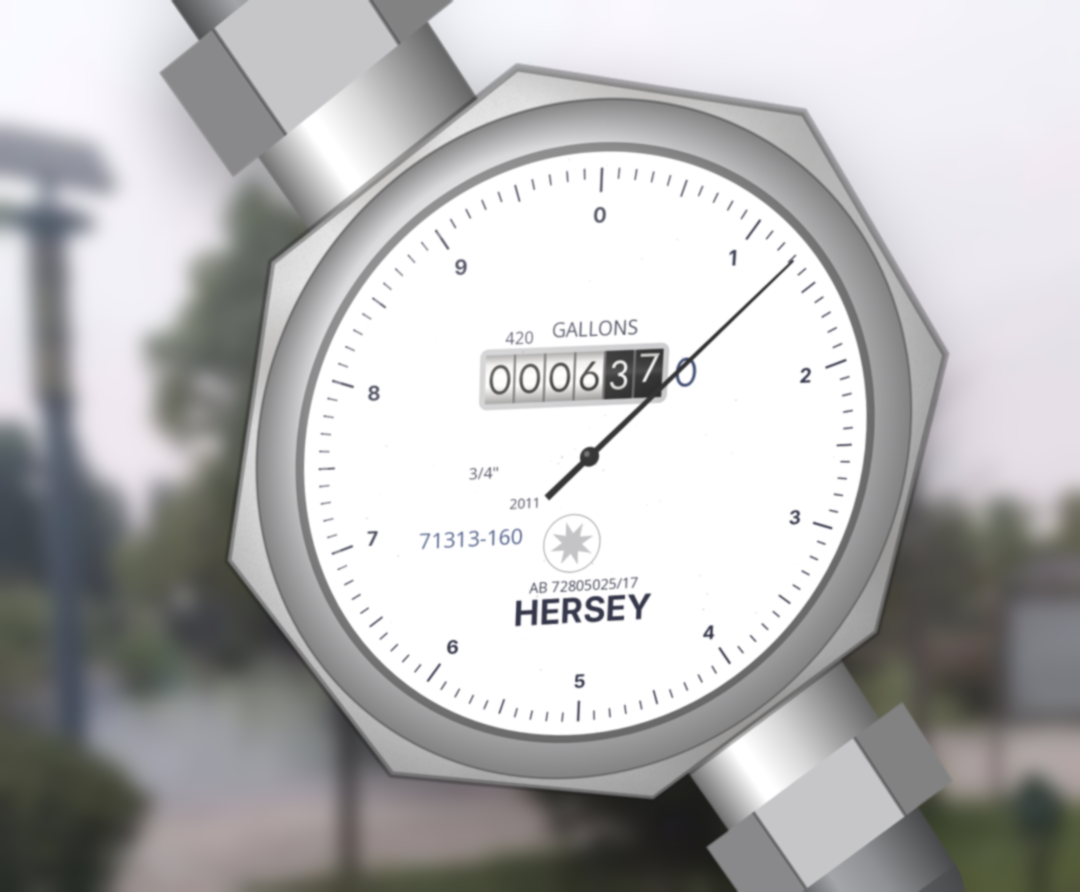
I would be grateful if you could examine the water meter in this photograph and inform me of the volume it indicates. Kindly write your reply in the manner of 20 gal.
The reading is 6371.3 gal
